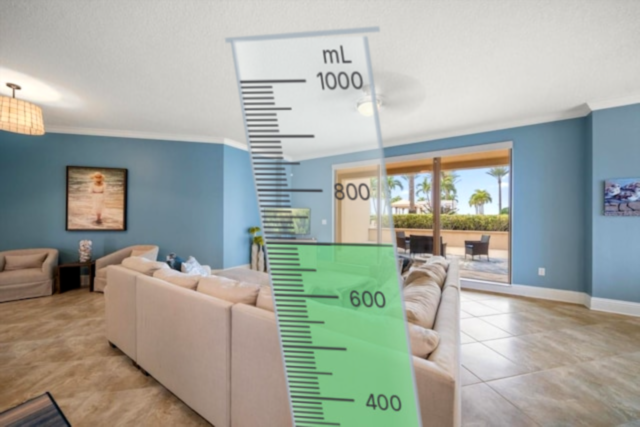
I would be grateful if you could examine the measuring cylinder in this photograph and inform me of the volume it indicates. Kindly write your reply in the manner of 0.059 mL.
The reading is 700 mL
